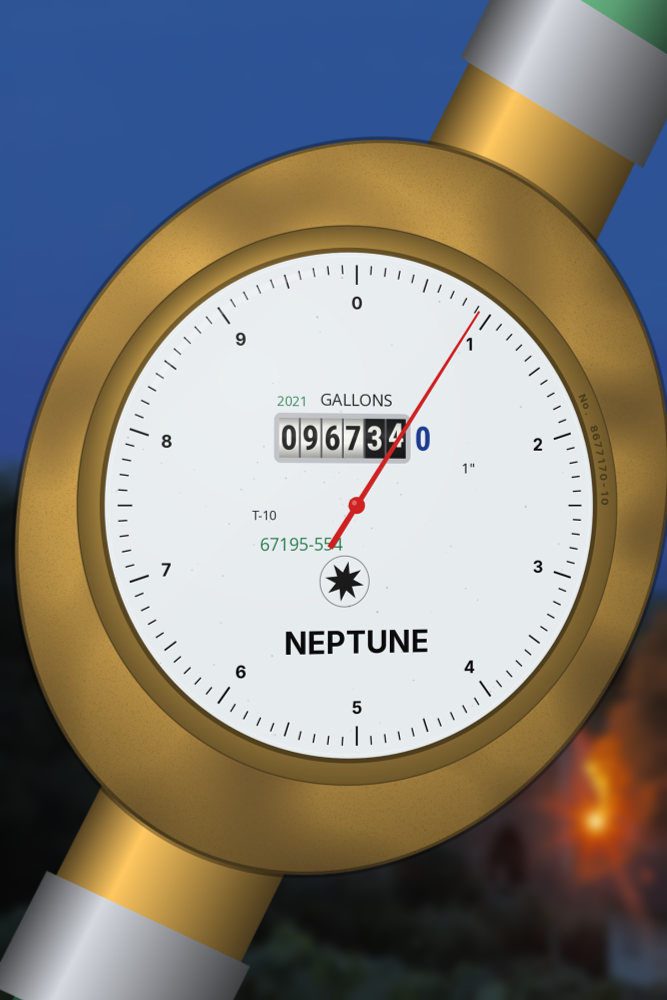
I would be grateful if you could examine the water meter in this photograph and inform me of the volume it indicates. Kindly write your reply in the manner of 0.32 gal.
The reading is 967340.9 gal
